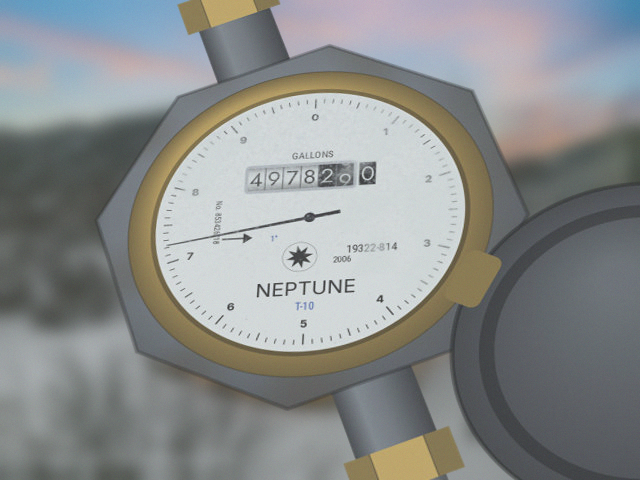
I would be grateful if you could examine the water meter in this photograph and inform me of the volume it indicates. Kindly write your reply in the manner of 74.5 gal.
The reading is 4978287.2 gal
